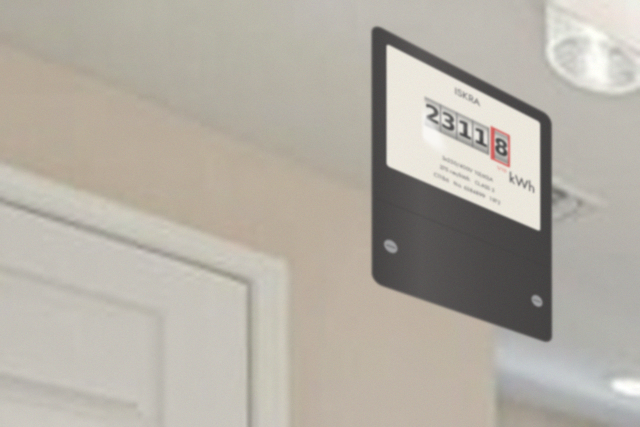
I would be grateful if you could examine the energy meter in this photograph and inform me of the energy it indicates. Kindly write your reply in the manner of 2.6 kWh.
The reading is 2311.8 kWh
